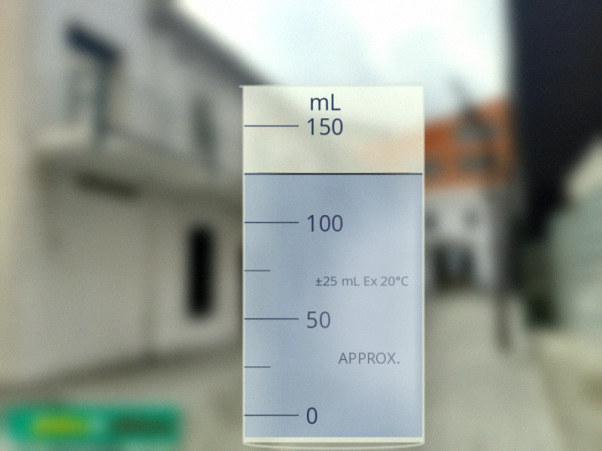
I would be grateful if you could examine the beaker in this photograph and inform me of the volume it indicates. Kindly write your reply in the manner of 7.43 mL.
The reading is 125 mL
